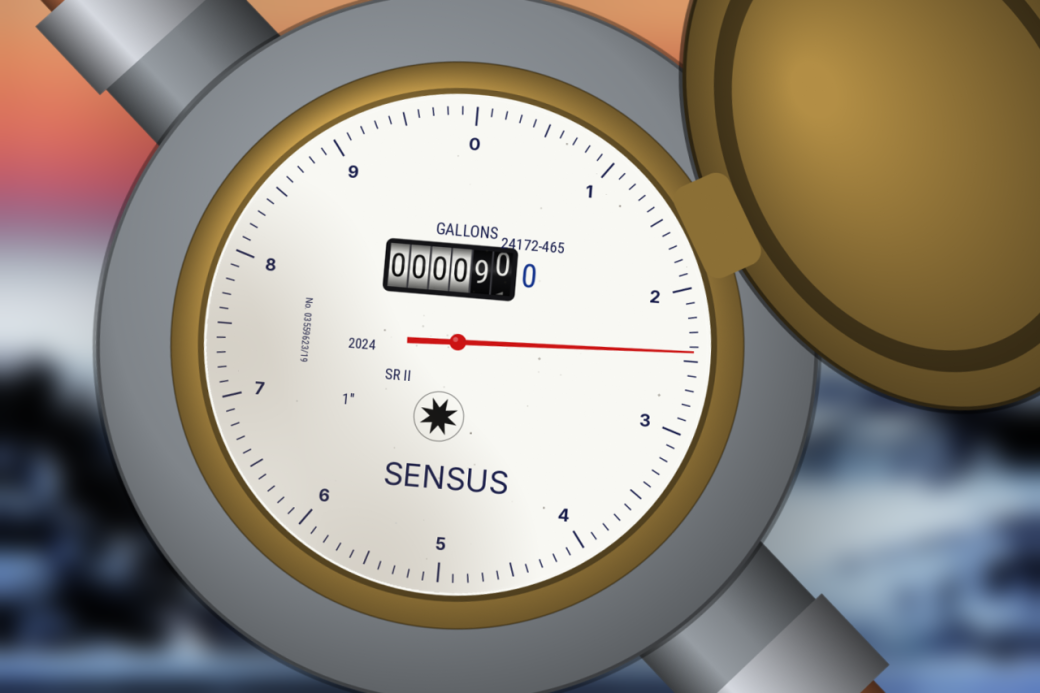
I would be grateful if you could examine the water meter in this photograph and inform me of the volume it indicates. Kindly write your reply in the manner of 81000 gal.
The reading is 902.4 gal
